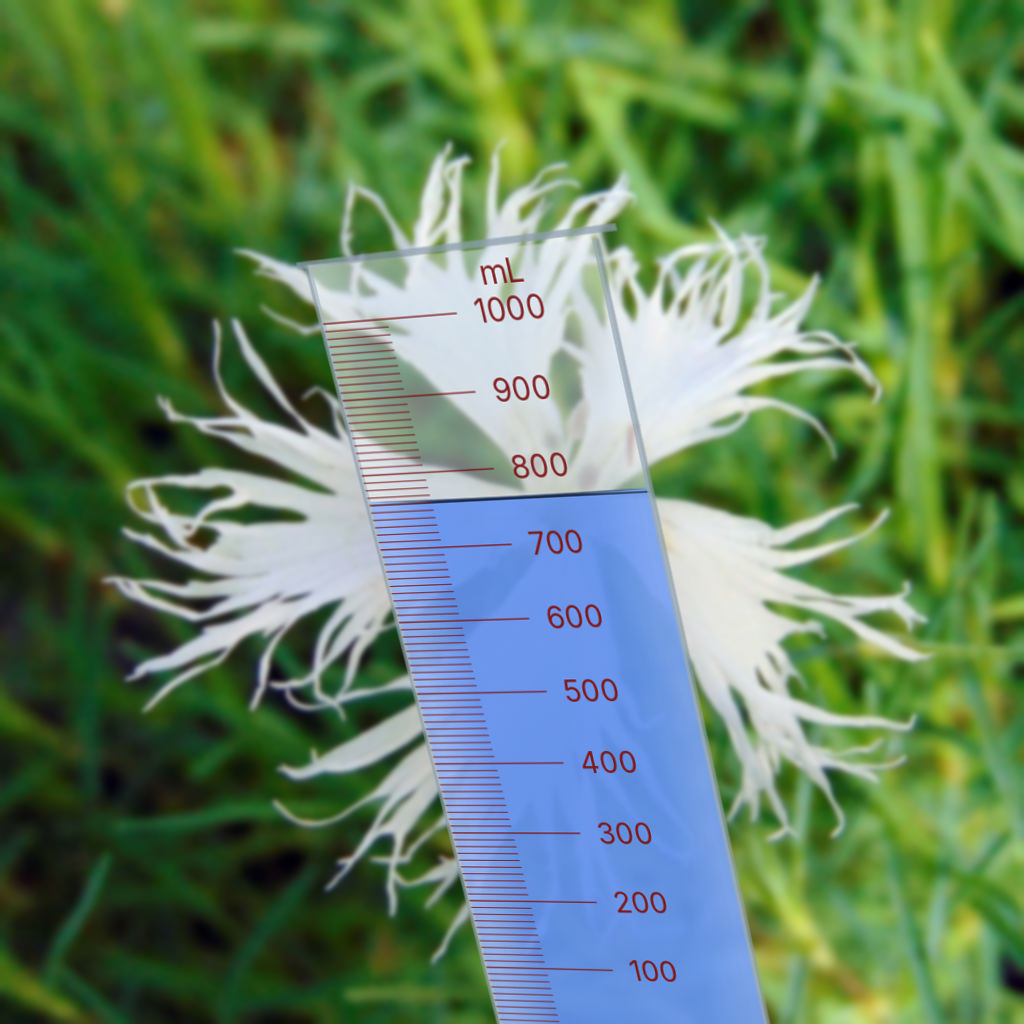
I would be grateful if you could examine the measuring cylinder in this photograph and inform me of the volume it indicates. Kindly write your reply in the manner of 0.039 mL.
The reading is 760 mL
